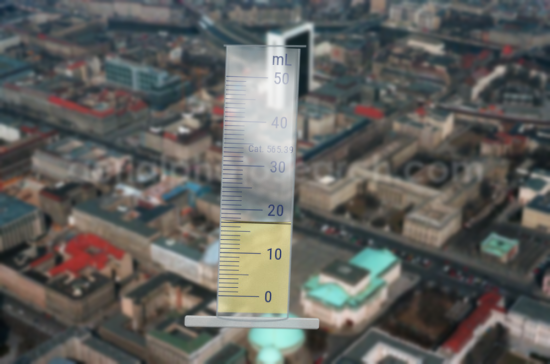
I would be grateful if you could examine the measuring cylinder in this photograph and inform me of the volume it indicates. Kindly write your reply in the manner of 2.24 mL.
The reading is 17 mL
